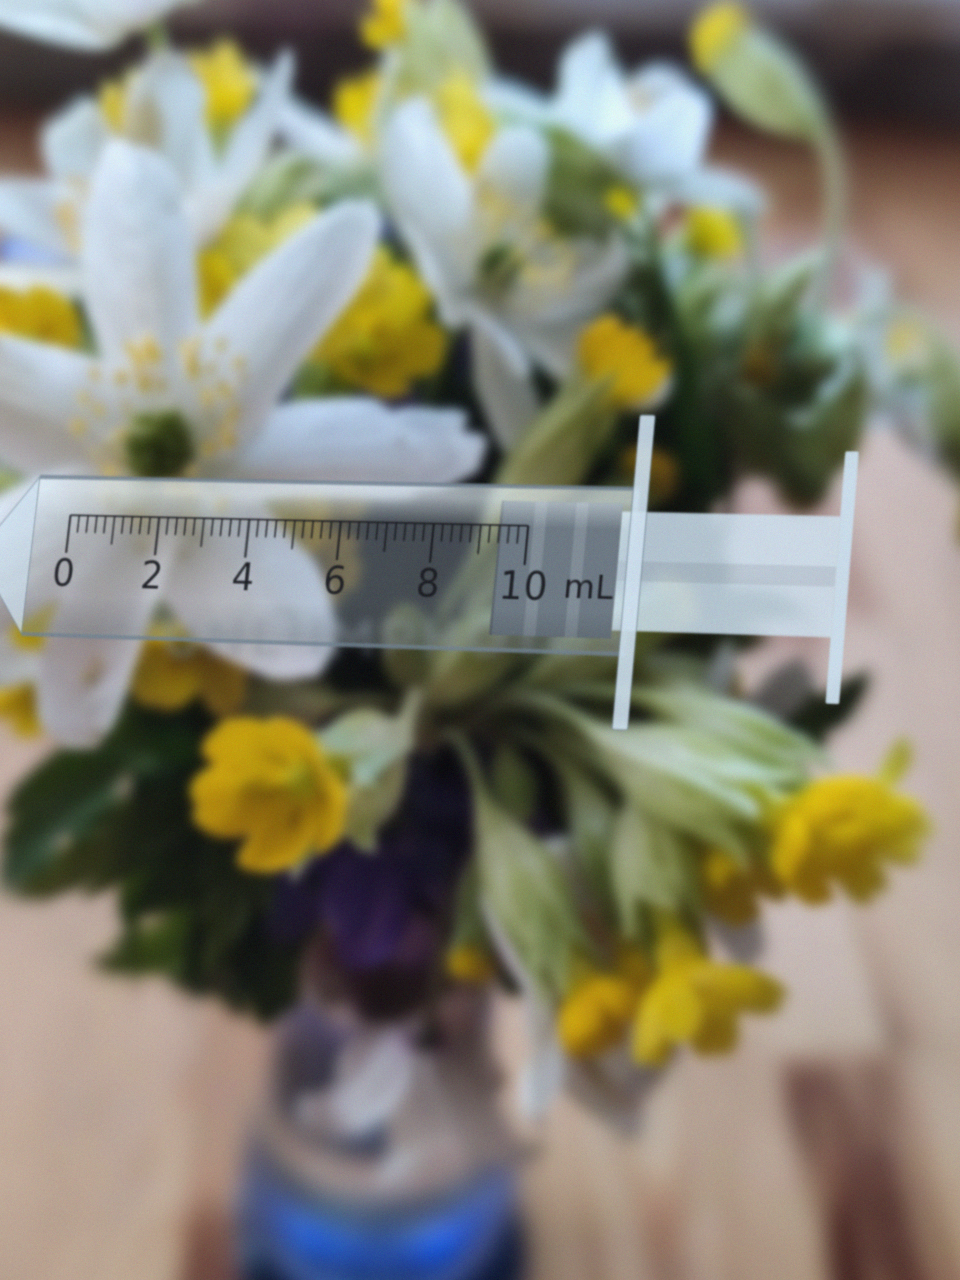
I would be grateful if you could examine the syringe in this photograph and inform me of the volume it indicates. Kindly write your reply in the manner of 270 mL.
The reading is 9.4 mL
